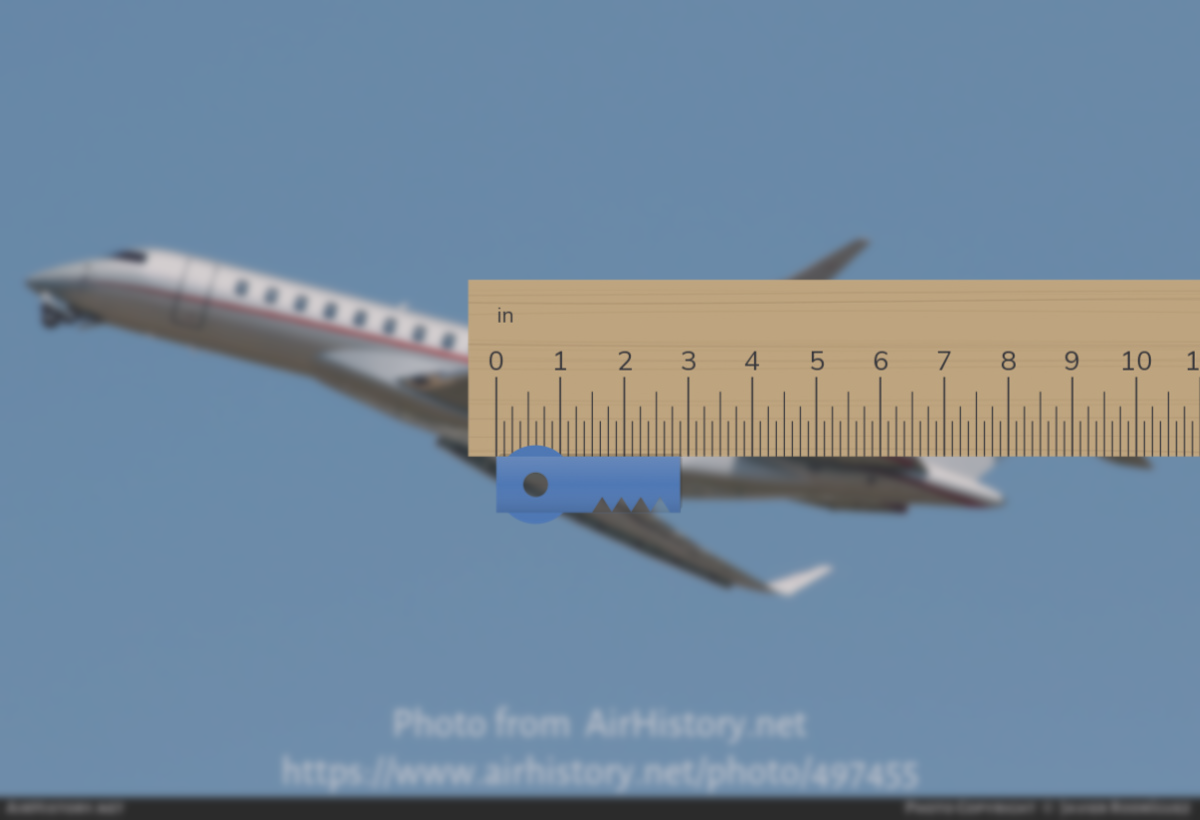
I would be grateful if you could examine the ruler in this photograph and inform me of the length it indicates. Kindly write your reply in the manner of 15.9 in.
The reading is 2.875 in
